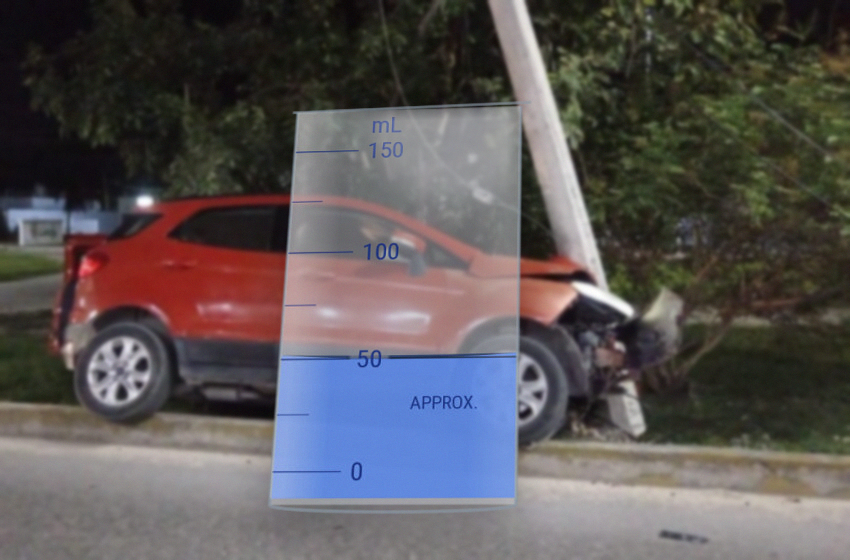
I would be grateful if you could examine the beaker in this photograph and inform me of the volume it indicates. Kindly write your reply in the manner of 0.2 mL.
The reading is 50 mL
